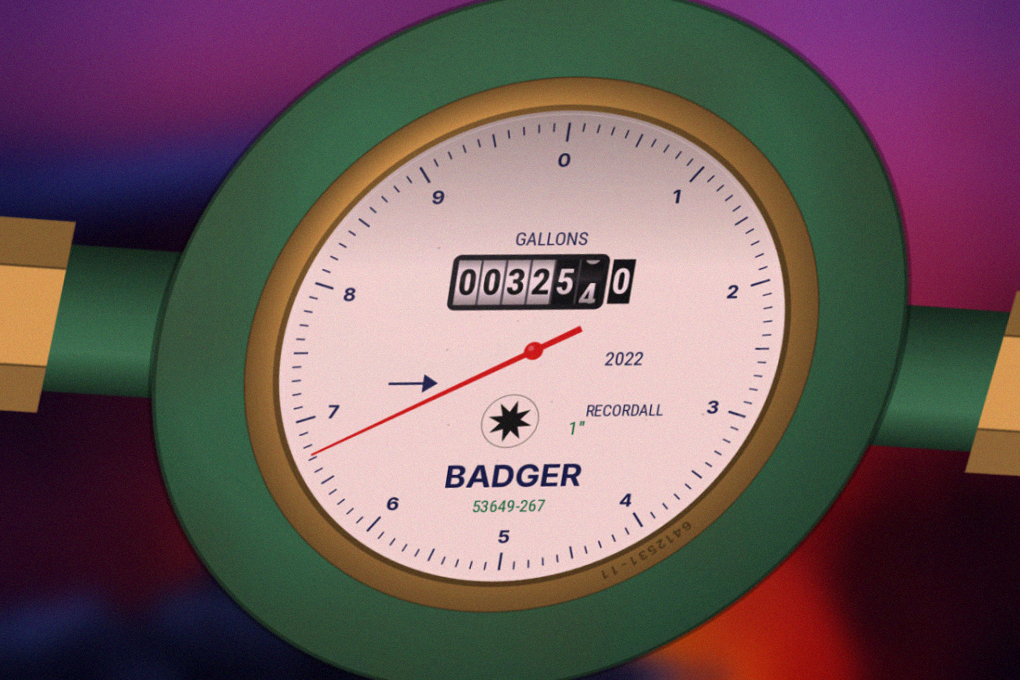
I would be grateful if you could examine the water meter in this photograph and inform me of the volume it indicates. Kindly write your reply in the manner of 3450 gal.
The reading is 32536.7 gal
